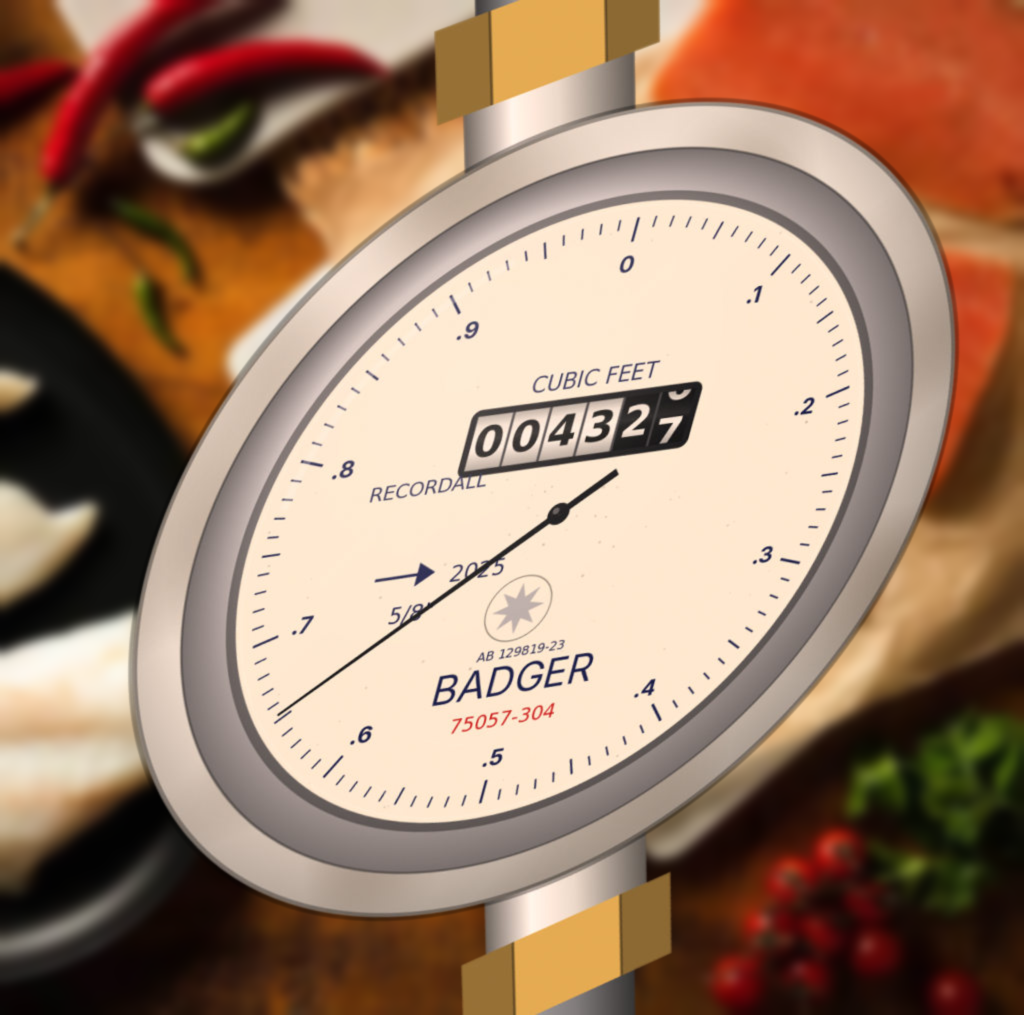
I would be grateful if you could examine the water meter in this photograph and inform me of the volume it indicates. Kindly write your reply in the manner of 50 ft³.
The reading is 4326.65 ft³
